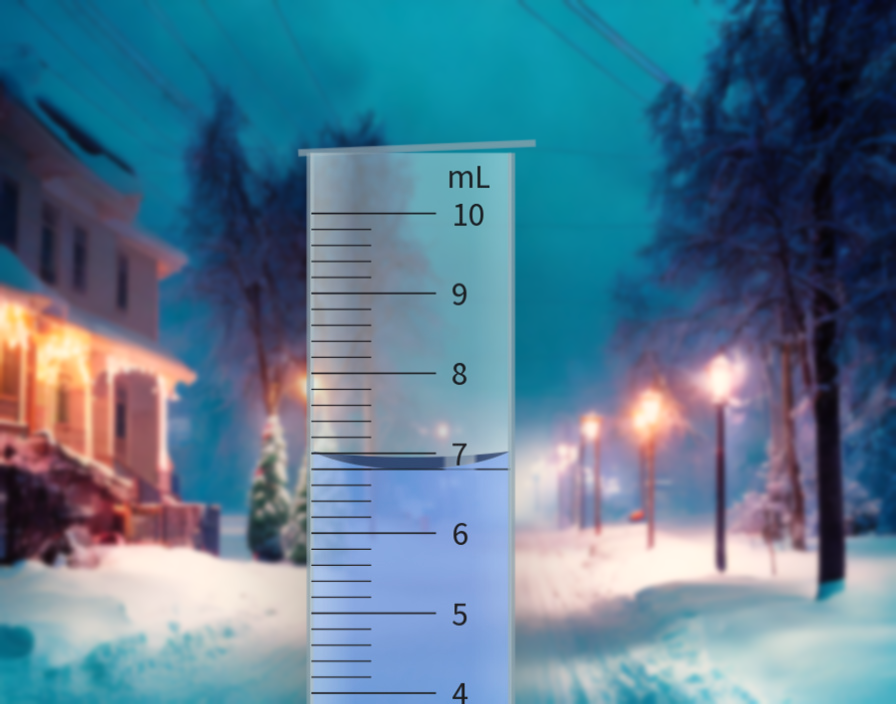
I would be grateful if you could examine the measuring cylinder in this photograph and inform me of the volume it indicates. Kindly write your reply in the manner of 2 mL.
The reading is 6.8 mL
